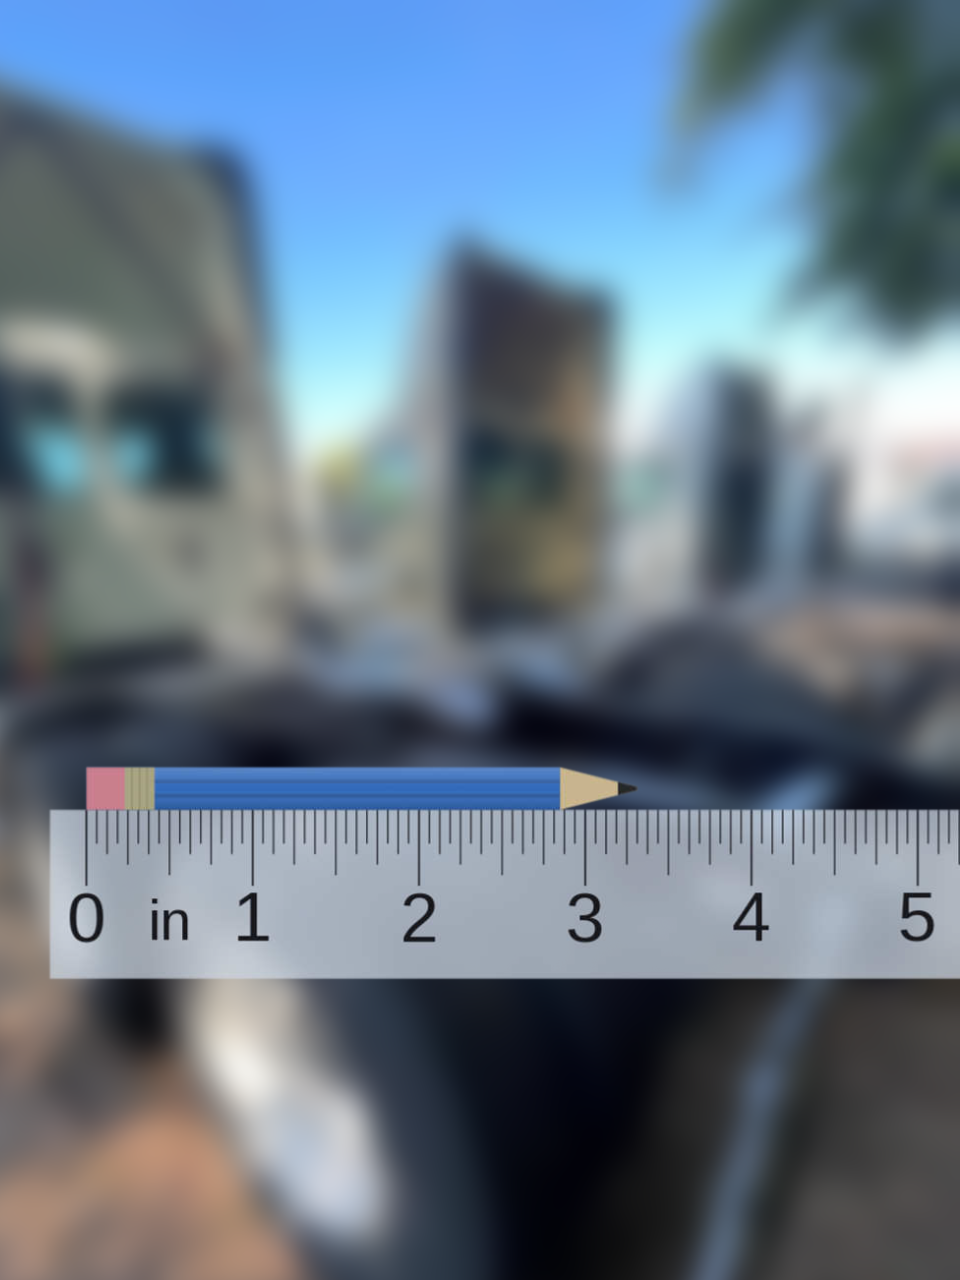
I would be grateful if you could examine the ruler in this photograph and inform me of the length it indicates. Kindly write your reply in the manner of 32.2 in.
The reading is 3.3125 in
